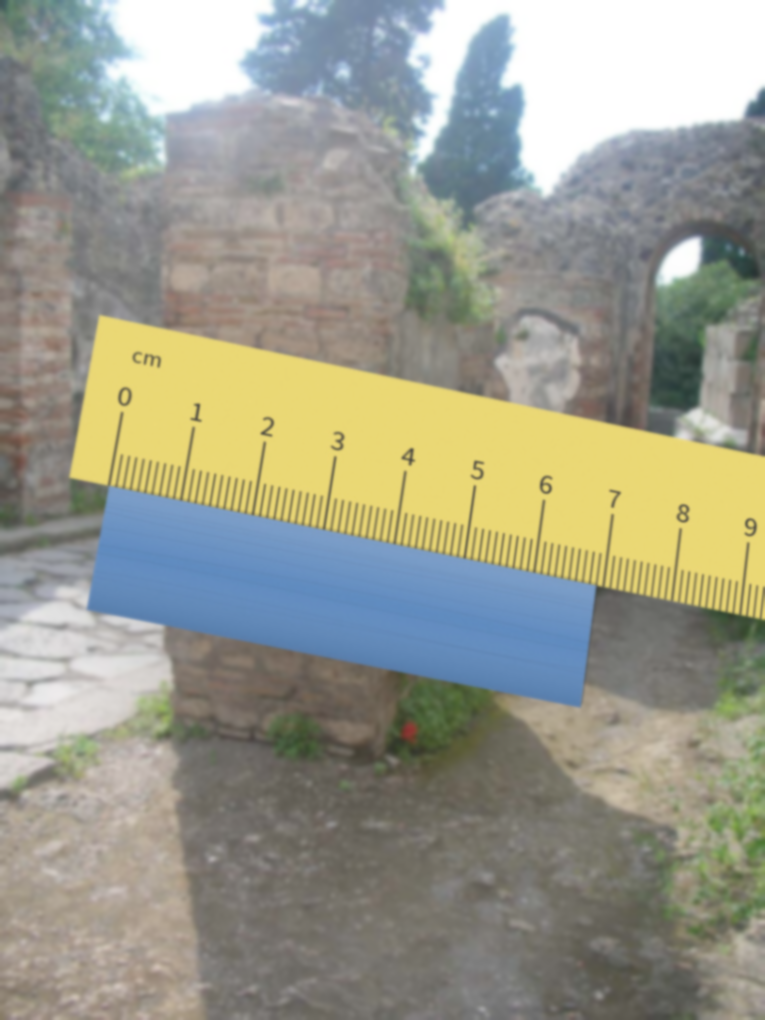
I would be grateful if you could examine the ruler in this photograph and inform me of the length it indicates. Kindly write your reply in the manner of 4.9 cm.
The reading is 6.9 cm
